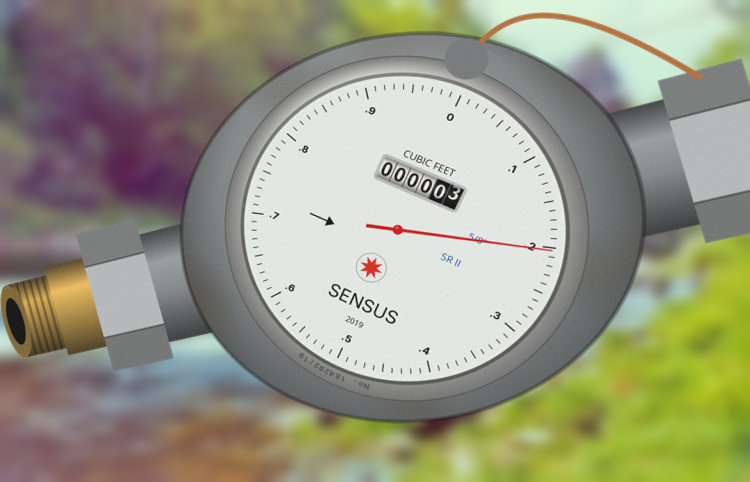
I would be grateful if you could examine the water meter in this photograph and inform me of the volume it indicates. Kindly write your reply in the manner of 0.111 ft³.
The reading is 3.20 ft³
